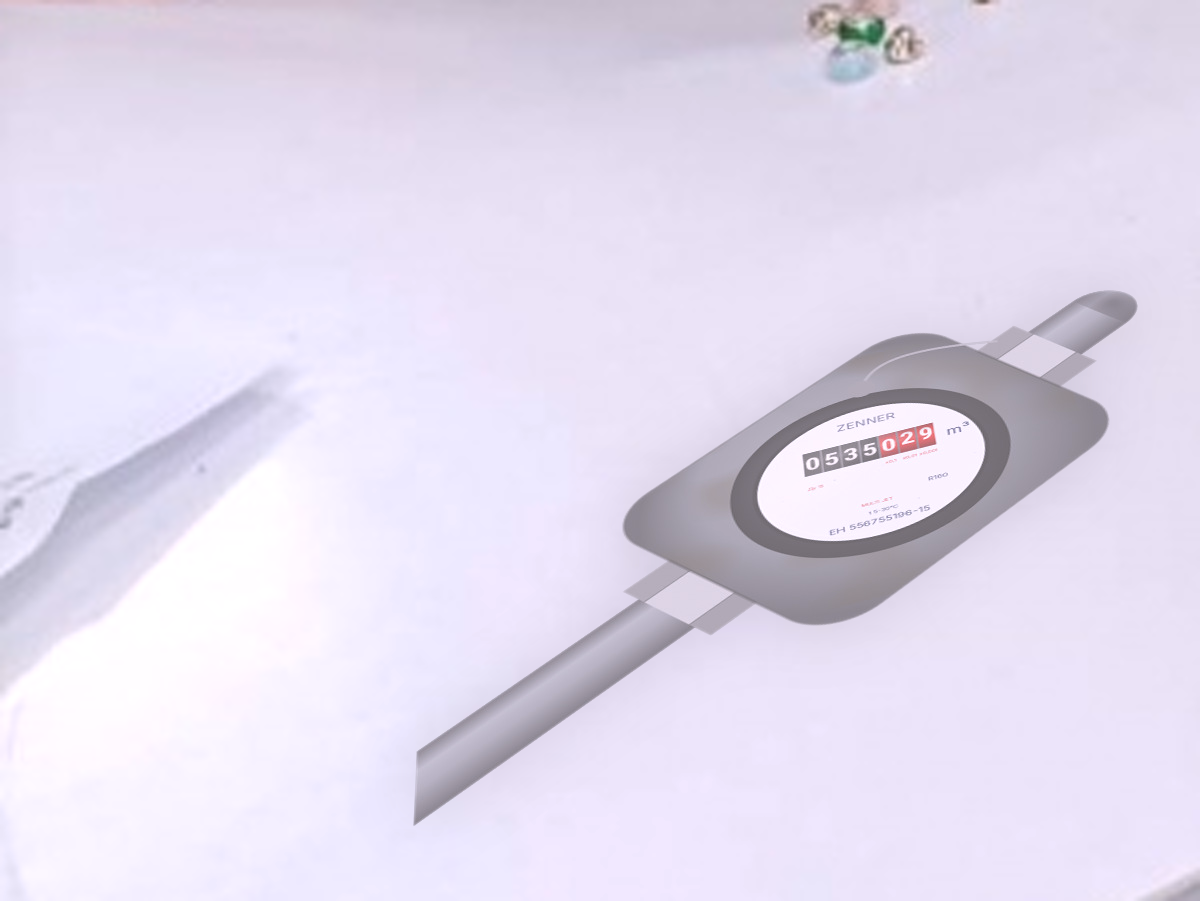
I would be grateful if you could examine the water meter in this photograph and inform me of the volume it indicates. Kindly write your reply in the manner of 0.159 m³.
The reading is 535.029 m³
